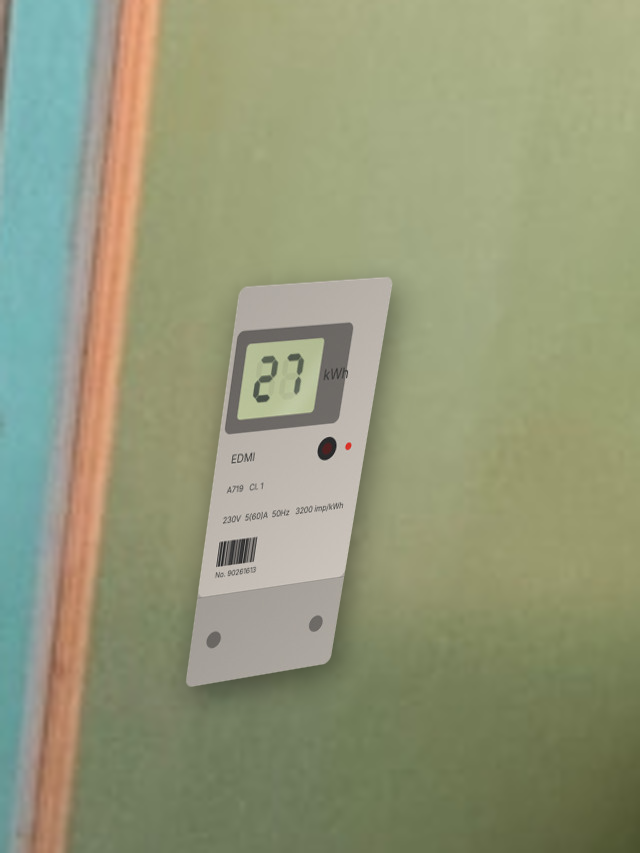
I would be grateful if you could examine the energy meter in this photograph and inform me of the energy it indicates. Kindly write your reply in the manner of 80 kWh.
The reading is 27 kWh
